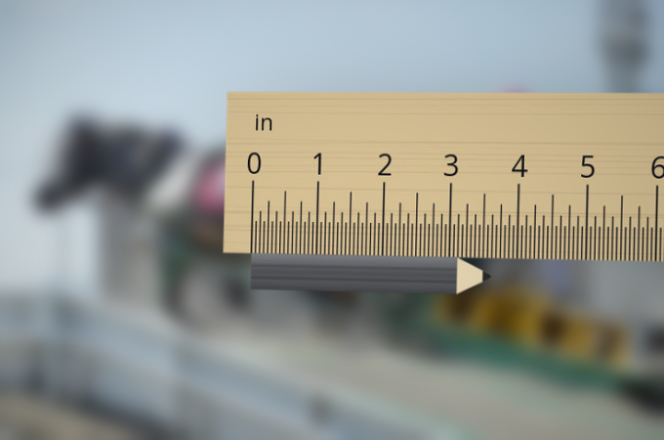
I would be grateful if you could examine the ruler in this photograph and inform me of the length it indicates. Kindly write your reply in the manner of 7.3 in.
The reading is 3.625 in
